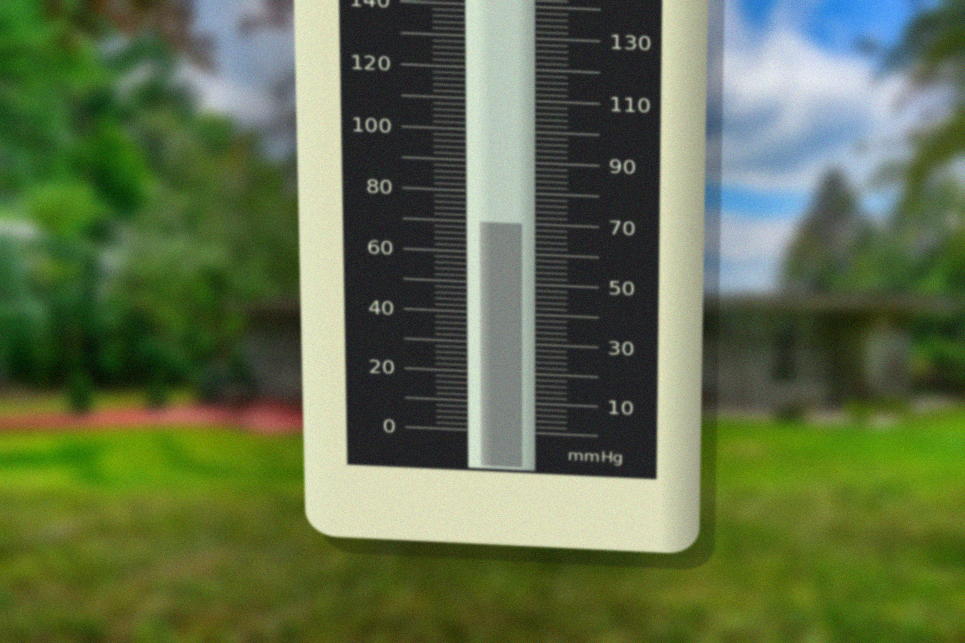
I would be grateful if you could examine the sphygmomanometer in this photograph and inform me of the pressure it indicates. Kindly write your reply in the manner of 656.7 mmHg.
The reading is 70 mmHg
